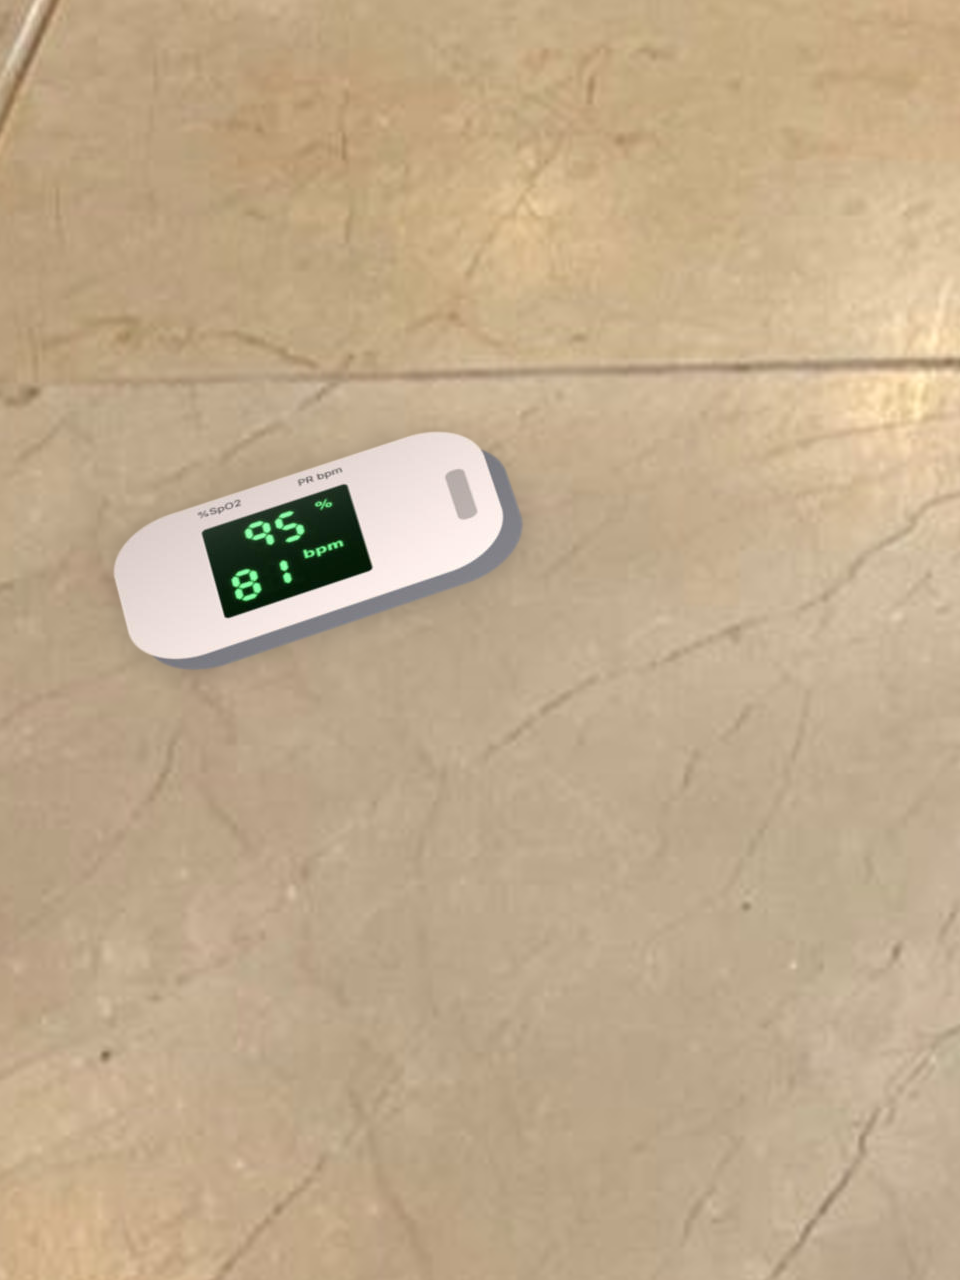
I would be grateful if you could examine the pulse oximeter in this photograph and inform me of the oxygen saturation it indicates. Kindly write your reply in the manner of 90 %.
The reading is 95 %
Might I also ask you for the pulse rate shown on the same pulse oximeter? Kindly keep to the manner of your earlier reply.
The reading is 81 bpm
